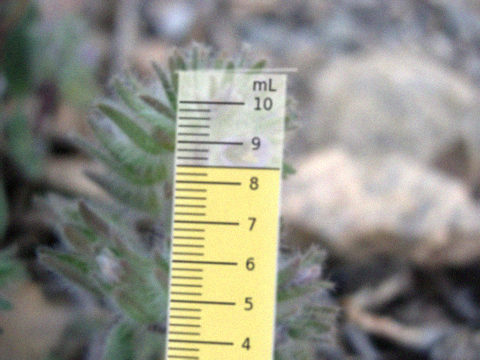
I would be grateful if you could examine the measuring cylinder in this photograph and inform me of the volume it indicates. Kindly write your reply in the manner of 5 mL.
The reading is 8.4 mL
